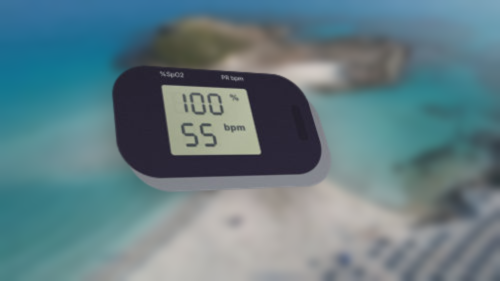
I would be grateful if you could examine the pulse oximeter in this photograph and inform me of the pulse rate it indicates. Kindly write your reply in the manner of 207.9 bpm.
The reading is 55 bpm
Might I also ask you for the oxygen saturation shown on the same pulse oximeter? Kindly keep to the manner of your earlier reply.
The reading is 100 %
